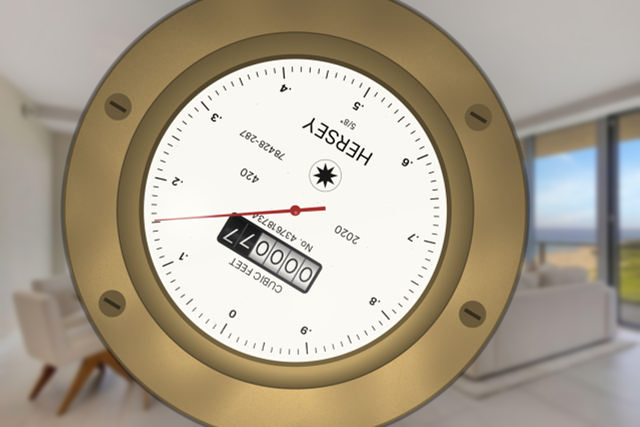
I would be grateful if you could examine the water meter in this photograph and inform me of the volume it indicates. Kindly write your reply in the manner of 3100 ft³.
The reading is 77.15 ft³
